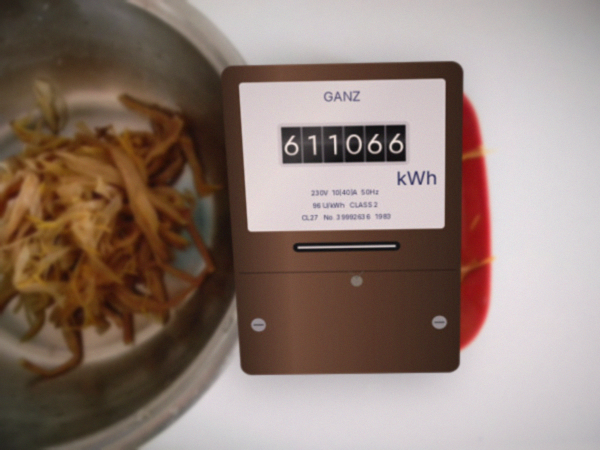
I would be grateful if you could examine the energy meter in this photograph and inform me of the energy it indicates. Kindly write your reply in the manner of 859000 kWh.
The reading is 611066 kWh
